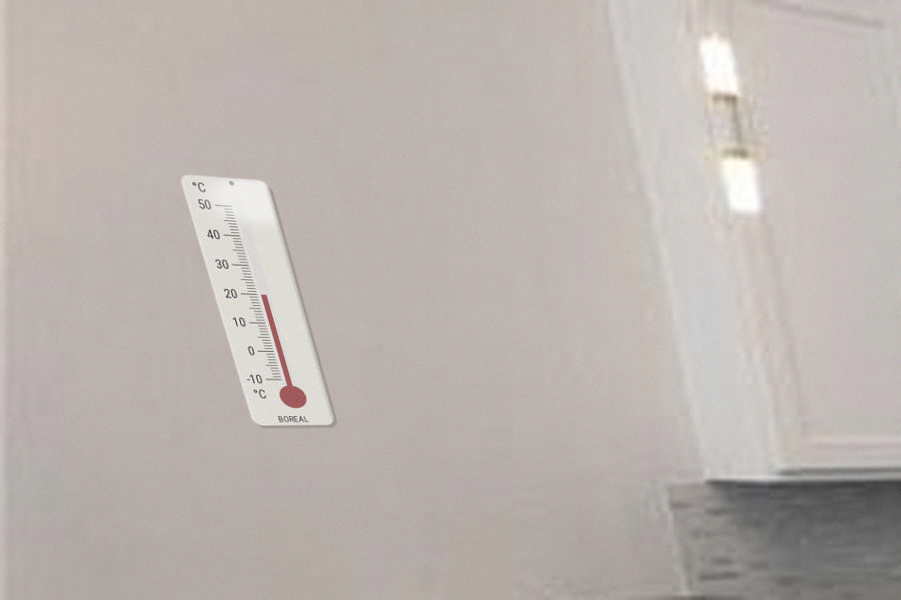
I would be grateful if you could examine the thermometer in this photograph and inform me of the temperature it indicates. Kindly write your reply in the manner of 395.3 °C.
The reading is 20 °C
